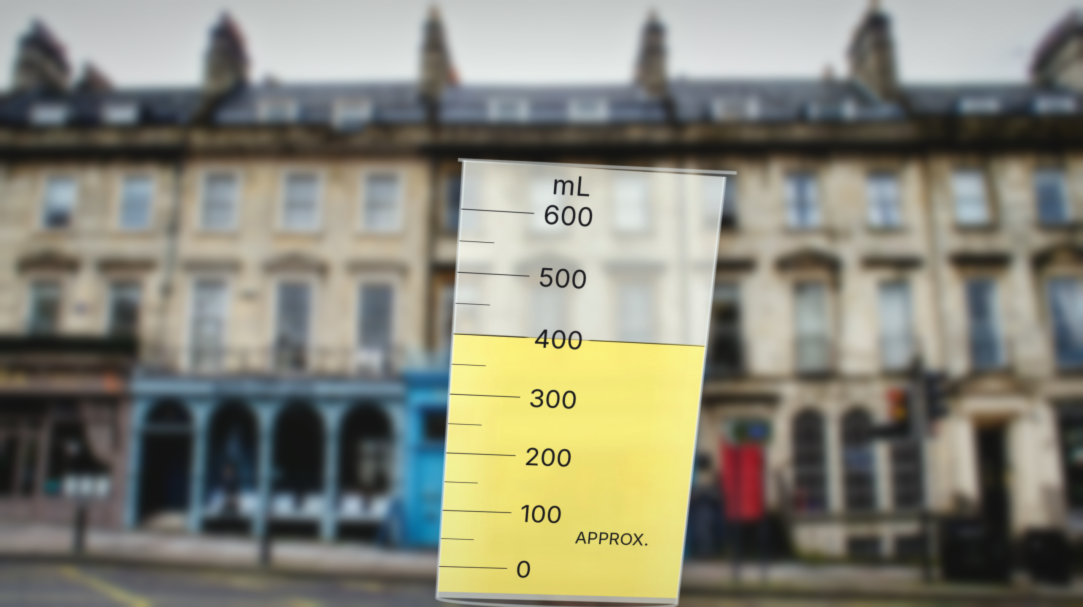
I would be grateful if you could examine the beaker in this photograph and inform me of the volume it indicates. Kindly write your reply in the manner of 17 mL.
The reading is 400 mL
